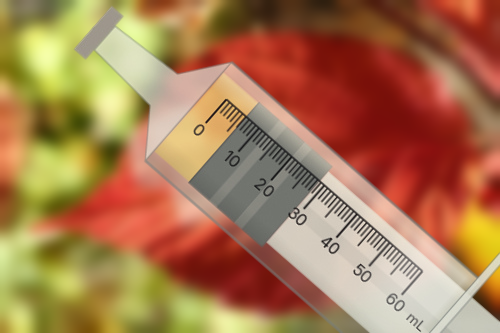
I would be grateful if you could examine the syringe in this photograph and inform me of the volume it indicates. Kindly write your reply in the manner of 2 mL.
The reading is 6 mL
